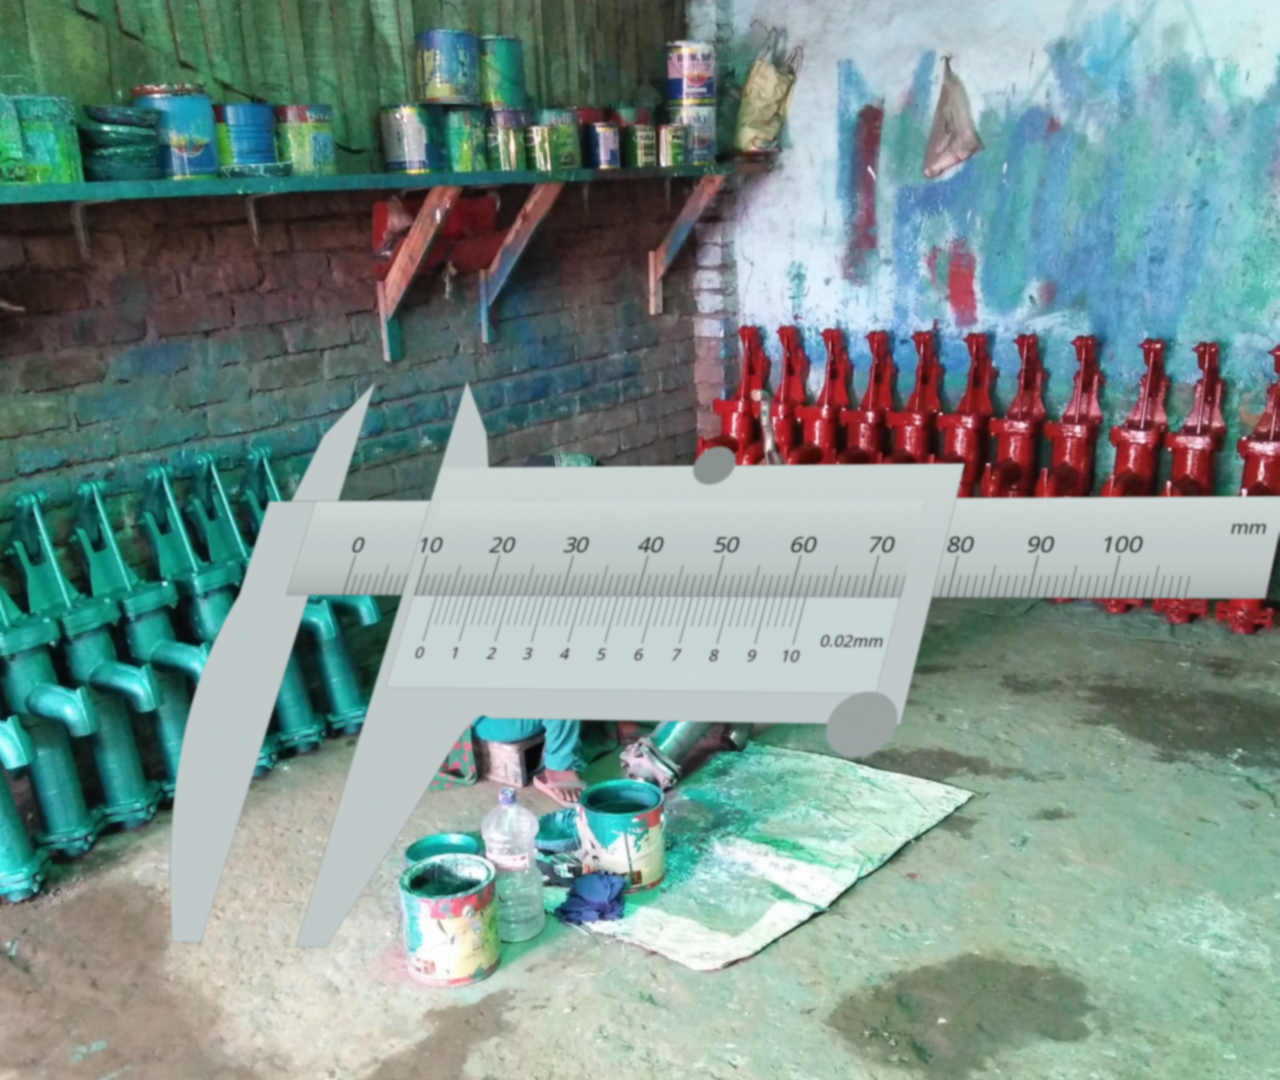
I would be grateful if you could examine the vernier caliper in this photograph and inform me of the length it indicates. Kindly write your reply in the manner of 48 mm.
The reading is 13.0 mm
